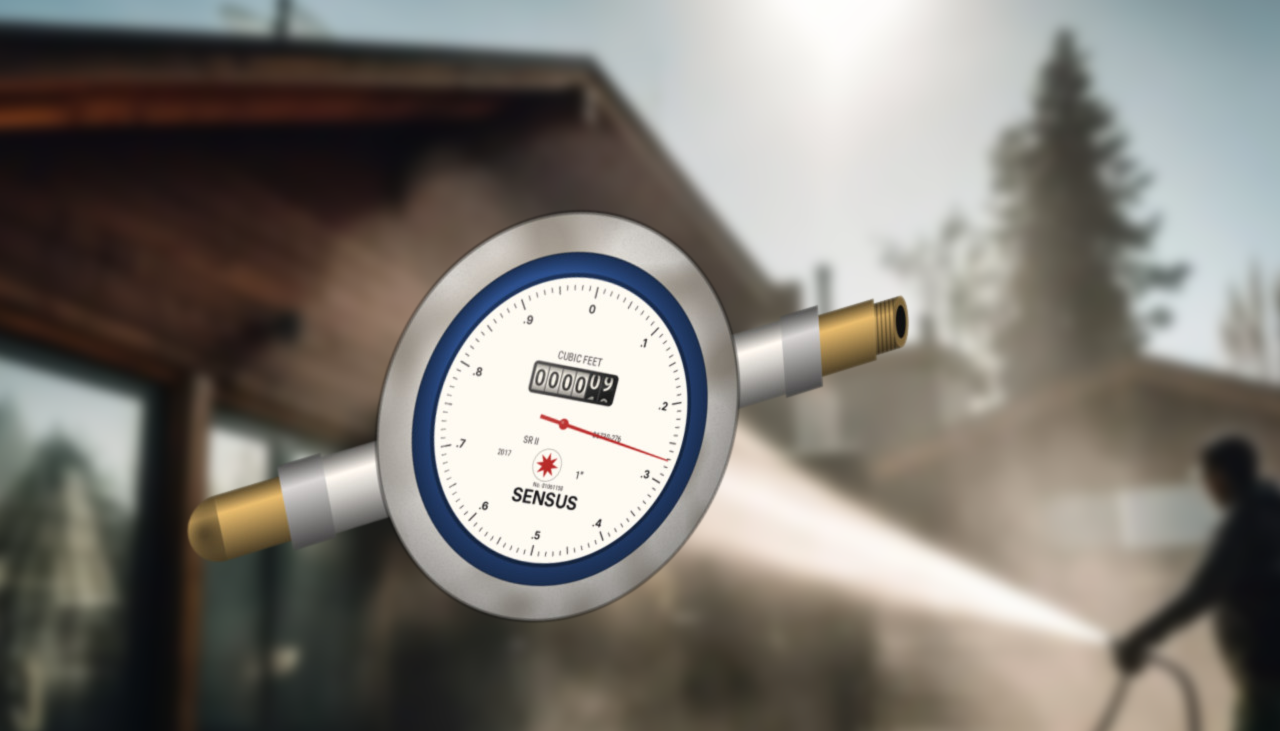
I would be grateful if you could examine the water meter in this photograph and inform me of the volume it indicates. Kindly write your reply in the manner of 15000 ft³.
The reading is 9.27 ft³
